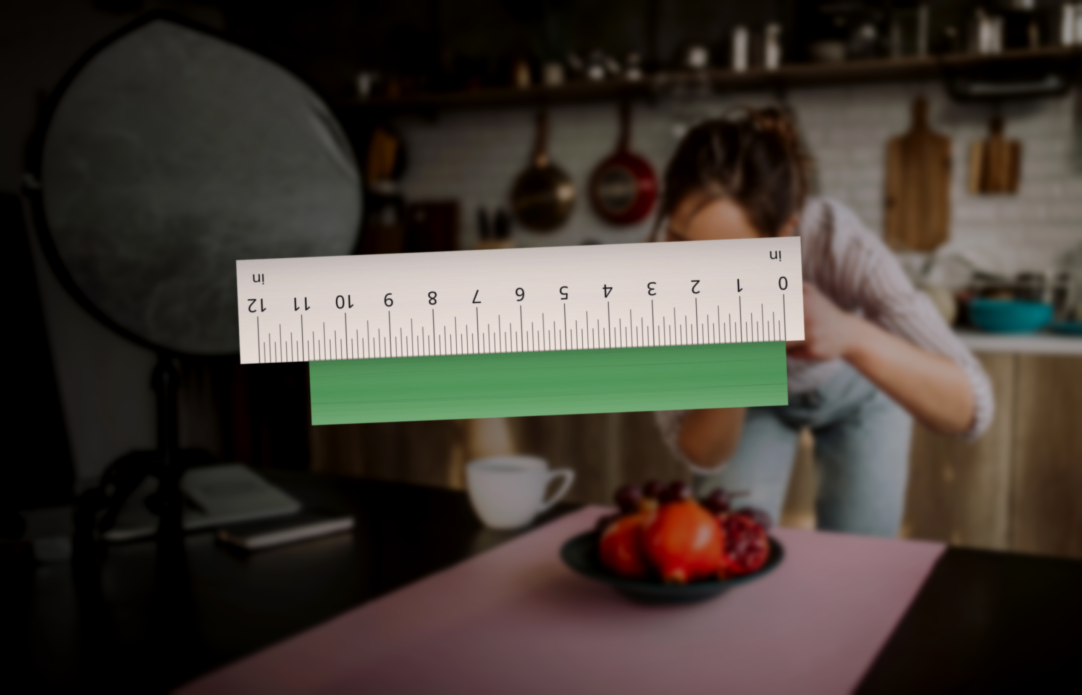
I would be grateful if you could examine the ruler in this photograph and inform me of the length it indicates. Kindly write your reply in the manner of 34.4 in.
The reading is 10.875 in
